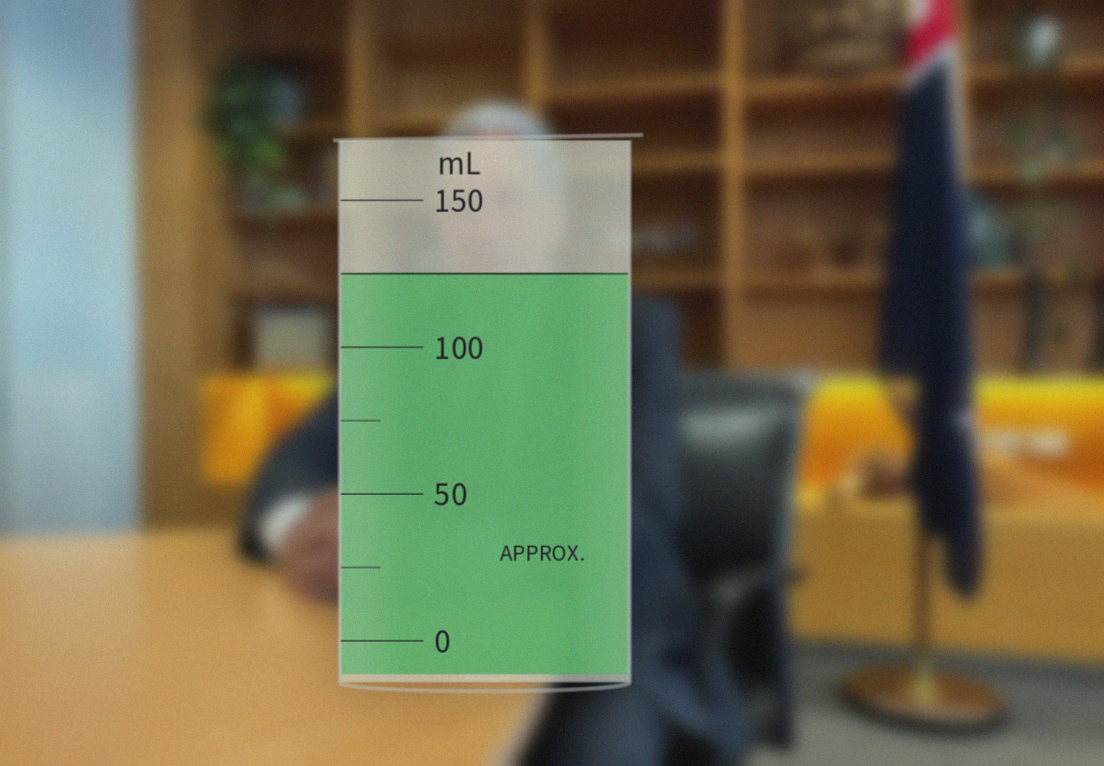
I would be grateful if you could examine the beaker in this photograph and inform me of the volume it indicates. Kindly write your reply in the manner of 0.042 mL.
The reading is 125 mL
